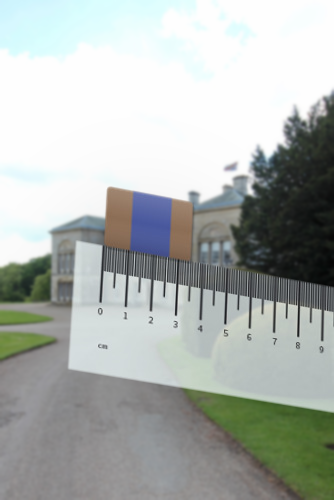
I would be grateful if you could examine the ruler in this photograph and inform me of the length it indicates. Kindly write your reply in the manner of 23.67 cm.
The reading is 3.5 cm
